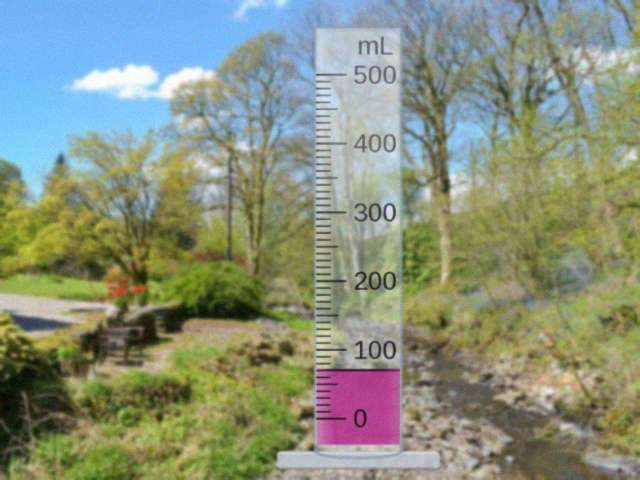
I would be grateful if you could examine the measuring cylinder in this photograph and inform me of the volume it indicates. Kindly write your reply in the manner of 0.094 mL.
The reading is 70 mL
